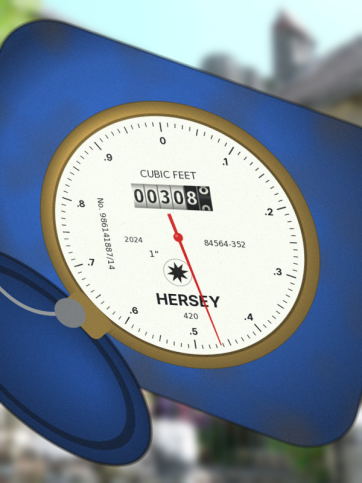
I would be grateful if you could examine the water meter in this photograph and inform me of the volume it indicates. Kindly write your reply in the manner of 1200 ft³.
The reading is 3088.46 ft³
